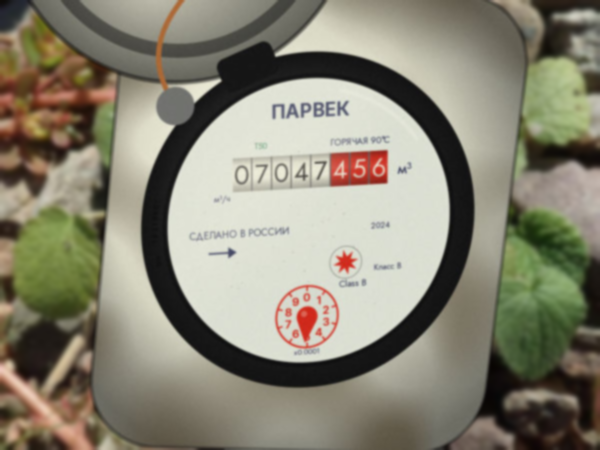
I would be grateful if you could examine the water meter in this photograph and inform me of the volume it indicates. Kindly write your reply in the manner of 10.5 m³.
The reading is 7047.4565 m³
